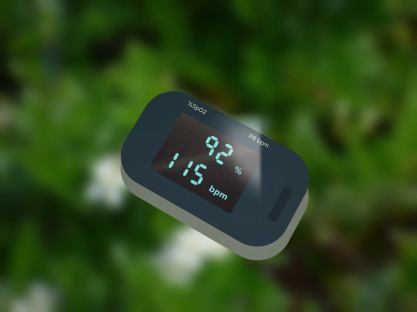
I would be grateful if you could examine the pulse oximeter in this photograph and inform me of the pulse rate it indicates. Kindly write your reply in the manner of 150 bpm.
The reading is 115 bpm
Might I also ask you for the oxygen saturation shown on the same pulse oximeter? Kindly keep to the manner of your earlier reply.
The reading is 92 %
